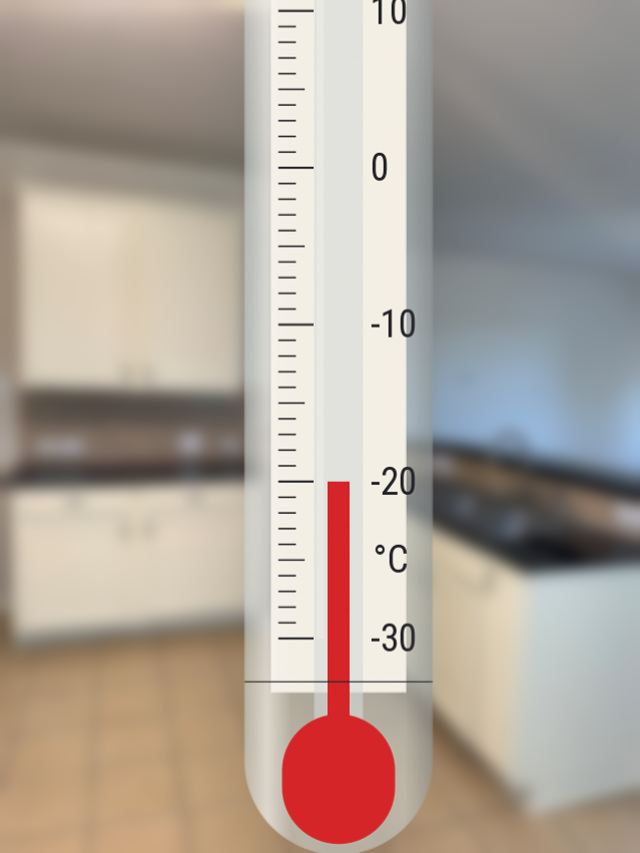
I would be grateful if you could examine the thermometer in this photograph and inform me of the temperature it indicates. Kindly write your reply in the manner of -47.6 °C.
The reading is -20 °C
